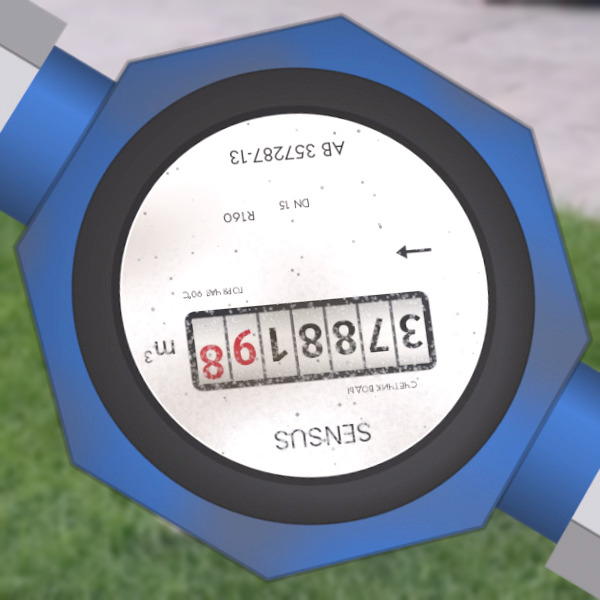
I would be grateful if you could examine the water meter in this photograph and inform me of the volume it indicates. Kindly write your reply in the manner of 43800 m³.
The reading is 37881.98 m³
